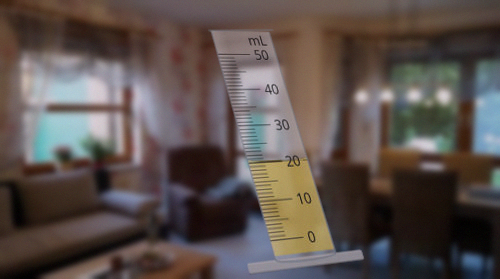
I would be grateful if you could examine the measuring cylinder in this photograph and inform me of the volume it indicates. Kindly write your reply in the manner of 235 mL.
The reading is 20 mL
